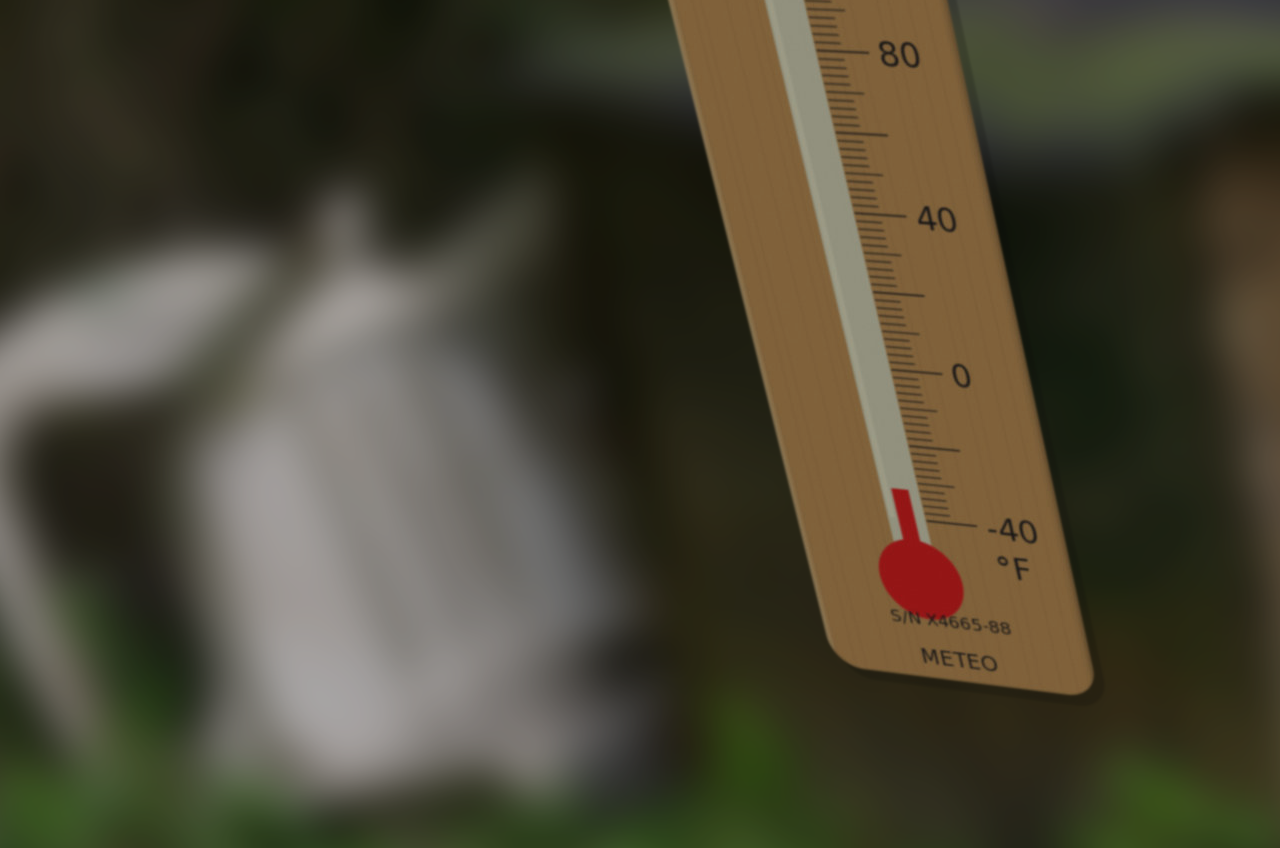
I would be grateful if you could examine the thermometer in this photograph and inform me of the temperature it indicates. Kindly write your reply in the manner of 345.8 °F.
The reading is -32 °F
